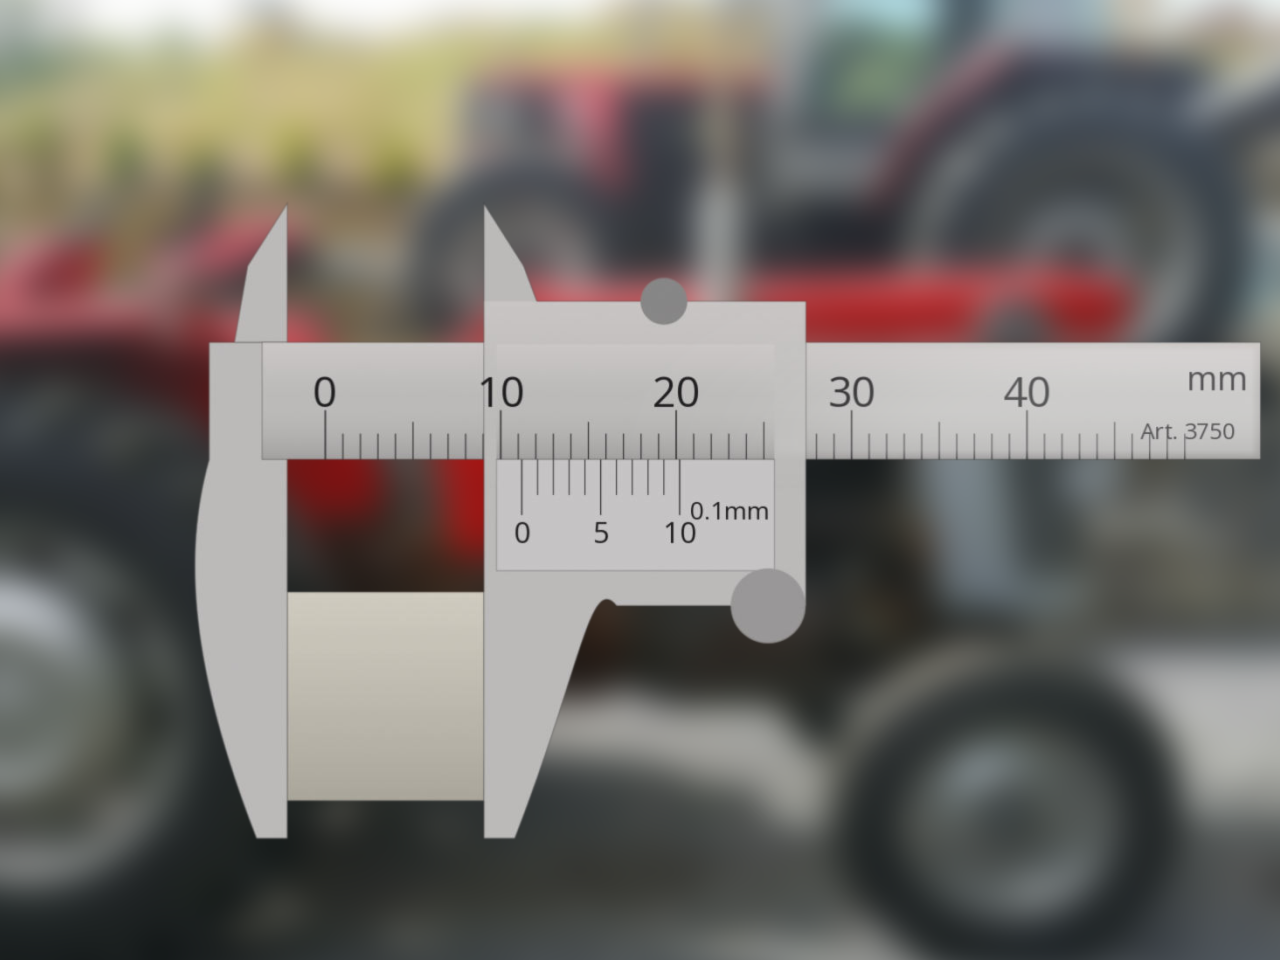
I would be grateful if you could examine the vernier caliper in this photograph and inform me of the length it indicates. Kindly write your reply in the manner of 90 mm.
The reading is 11.2 mm
